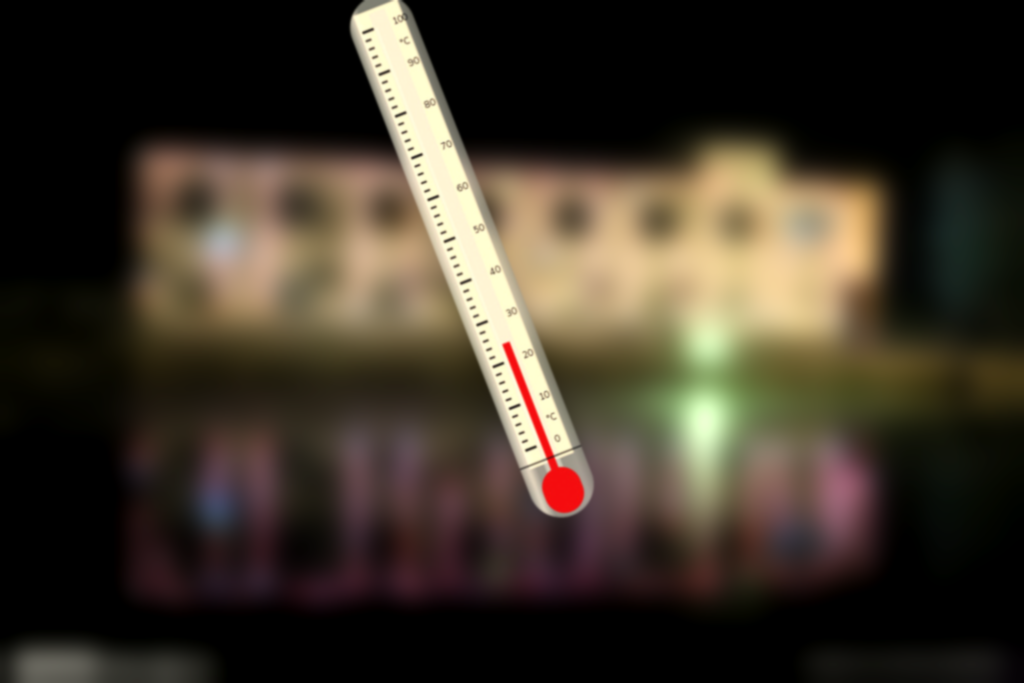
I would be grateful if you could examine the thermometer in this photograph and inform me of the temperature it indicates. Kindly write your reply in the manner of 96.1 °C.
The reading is 24 °C
